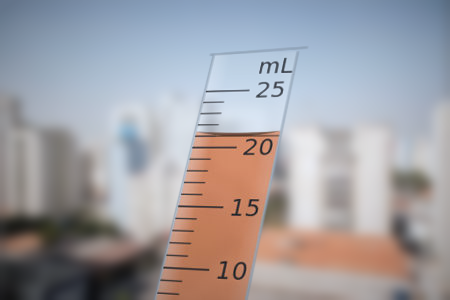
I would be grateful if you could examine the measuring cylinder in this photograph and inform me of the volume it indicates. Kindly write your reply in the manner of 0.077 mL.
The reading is 21 mL
